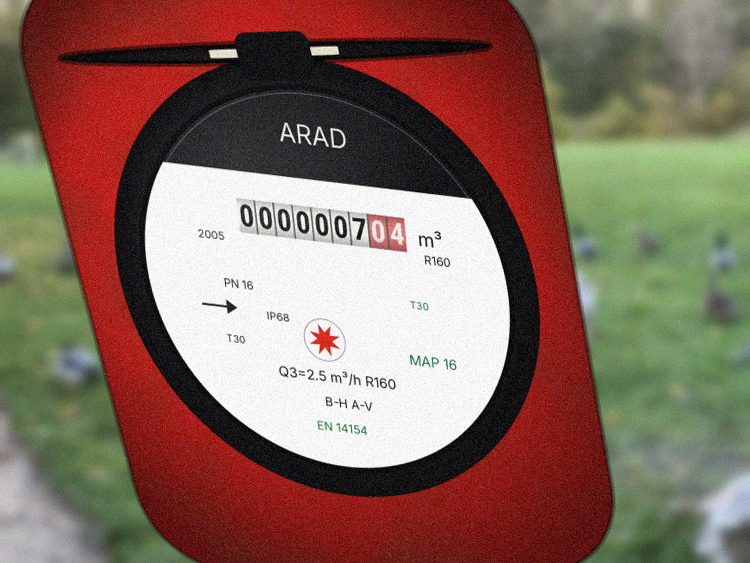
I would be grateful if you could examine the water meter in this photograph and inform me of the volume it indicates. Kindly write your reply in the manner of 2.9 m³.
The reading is 7.04 m³
